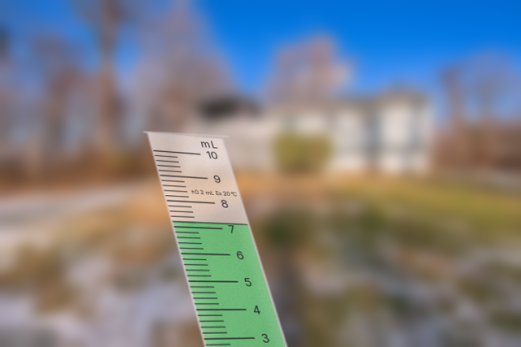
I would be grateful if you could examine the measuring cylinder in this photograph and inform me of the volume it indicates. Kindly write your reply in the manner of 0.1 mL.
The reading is 7.2 mL
